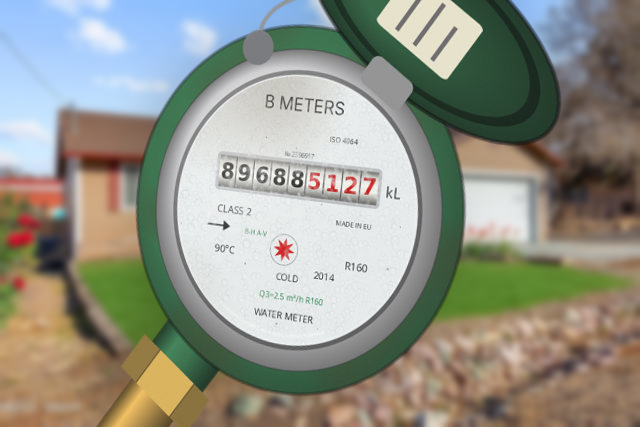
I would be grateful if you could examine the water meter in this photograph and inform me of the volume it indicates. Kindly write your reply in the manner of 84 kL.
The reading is 89688.5127 kL
